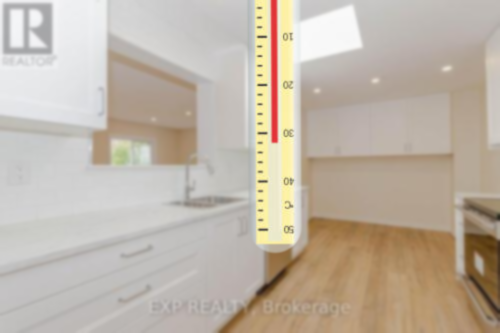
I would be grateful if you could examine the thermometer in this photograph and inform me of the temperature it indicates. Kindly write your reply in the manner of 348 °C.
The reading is 32 °C
